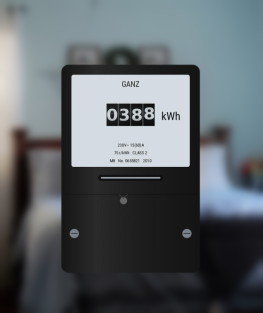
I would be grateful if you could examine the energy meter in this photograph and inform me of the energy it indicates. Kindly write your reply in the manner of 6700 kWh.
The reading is 388 kWh
